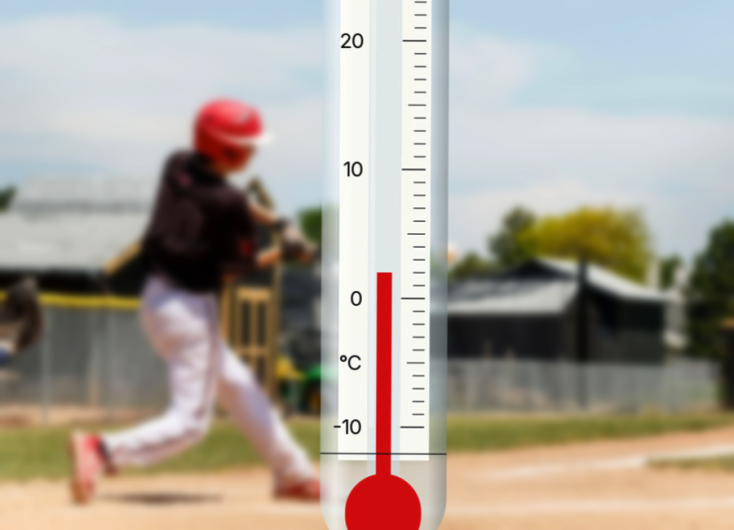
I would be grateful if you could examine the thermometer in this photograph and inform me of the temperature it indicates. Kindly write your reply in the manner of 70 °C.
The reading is 2 °C
